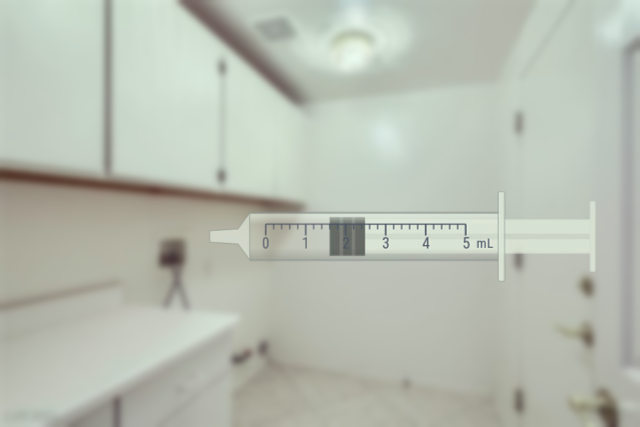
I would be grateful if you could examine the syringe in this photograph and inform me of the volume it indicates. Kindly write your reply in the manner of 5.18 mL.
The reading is 1.6 mL
